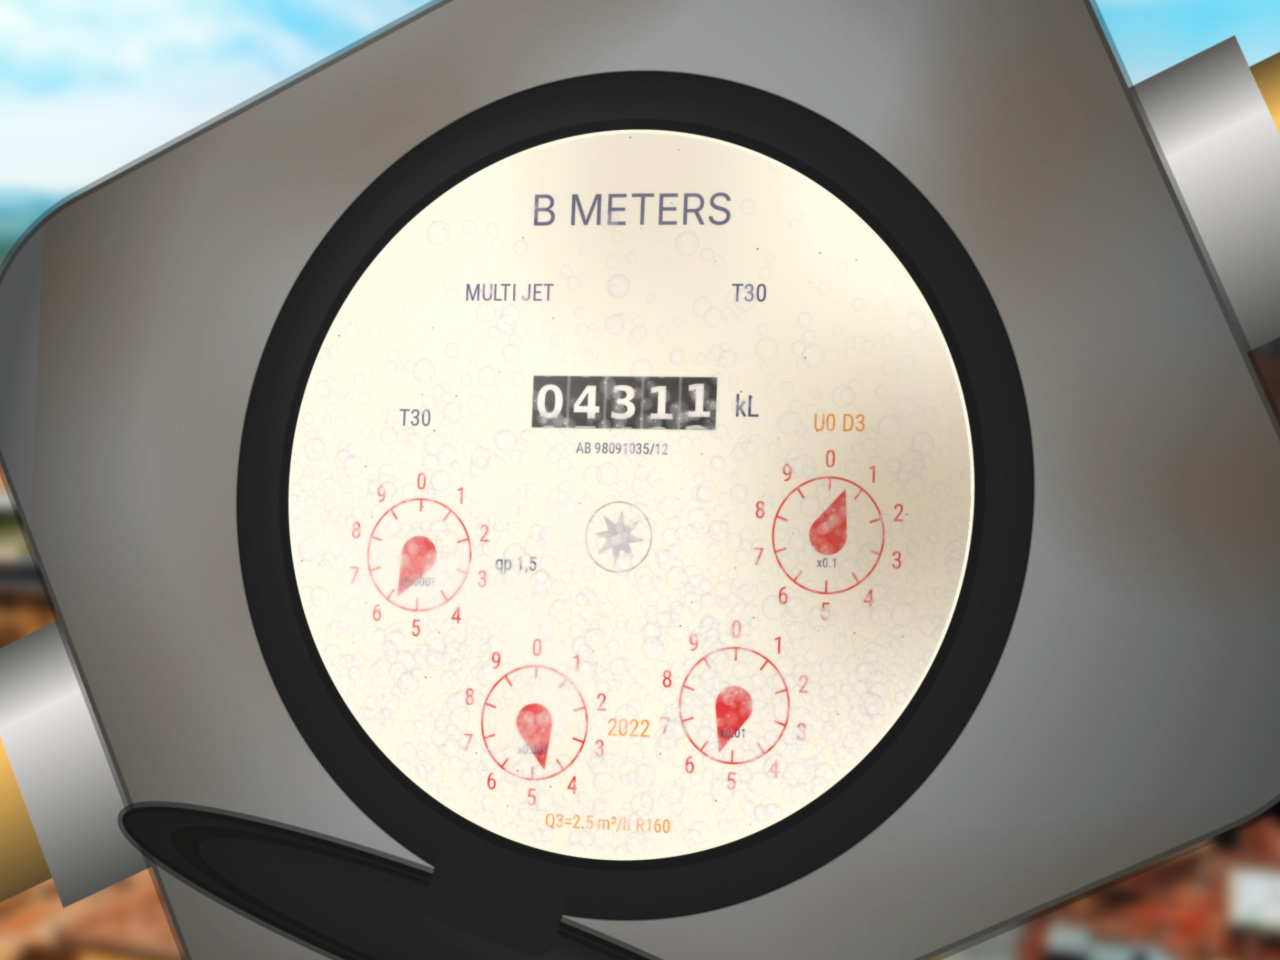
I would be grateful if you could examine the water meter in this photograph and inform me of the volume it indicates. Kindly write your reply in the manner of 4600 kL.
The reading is 4311.0545 kL
